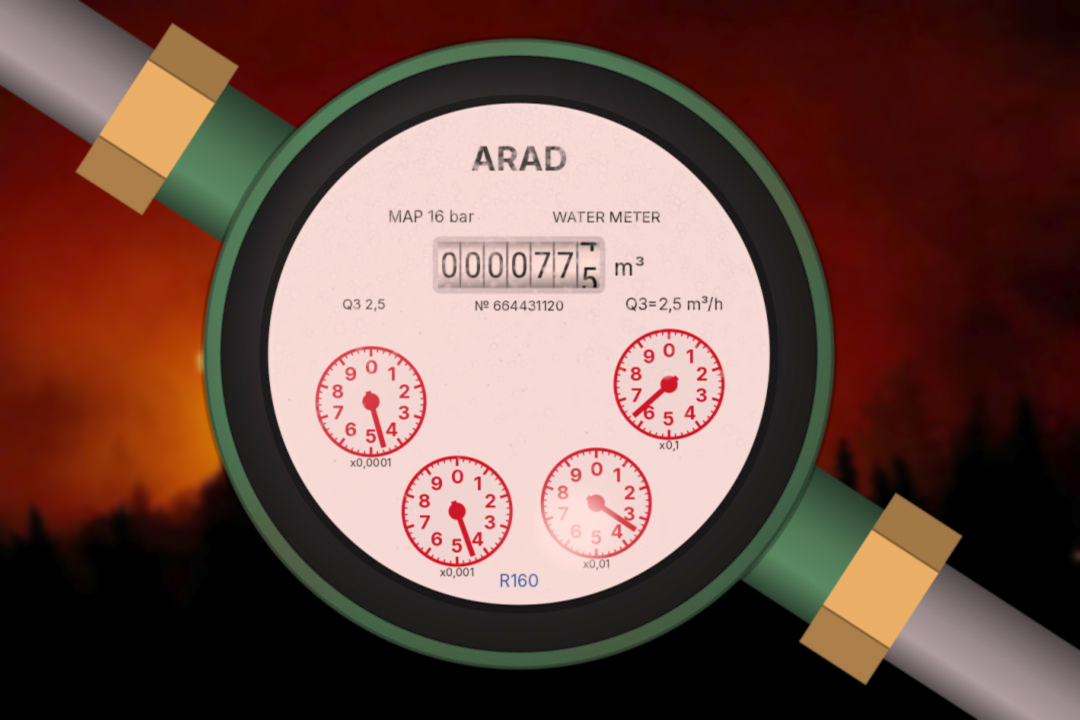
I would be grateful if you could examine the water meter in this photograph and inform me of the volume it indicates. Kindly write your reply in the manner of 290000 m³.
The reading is 774.6344 m³
